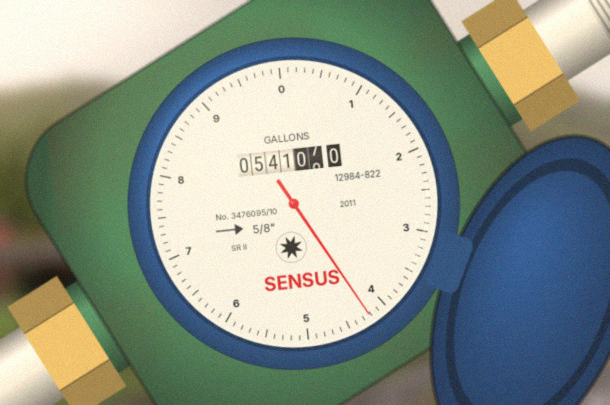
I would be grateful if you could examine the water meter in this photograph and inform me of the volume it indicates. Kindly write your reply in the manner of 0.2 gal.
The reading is 541074.2 gal
